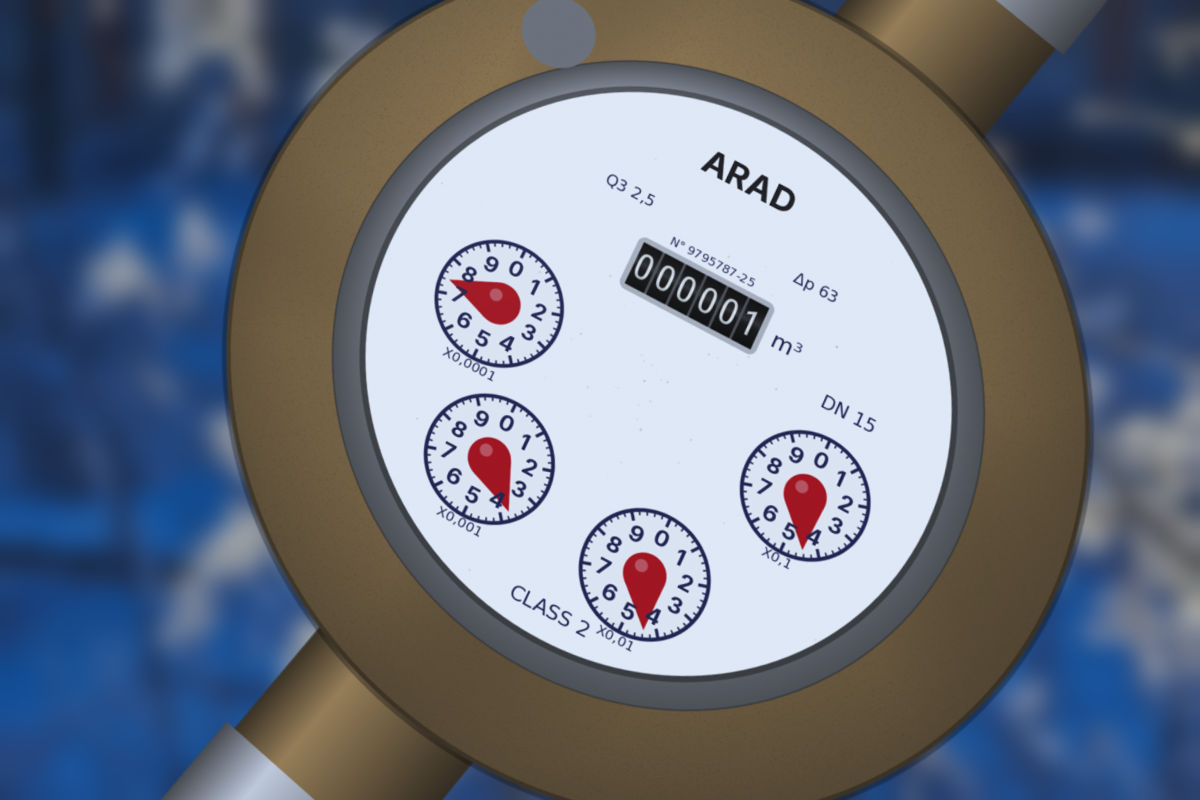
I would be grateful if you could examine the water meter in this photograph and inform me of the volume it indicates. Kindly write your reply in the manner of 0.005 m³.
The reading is 1.4437 m³
